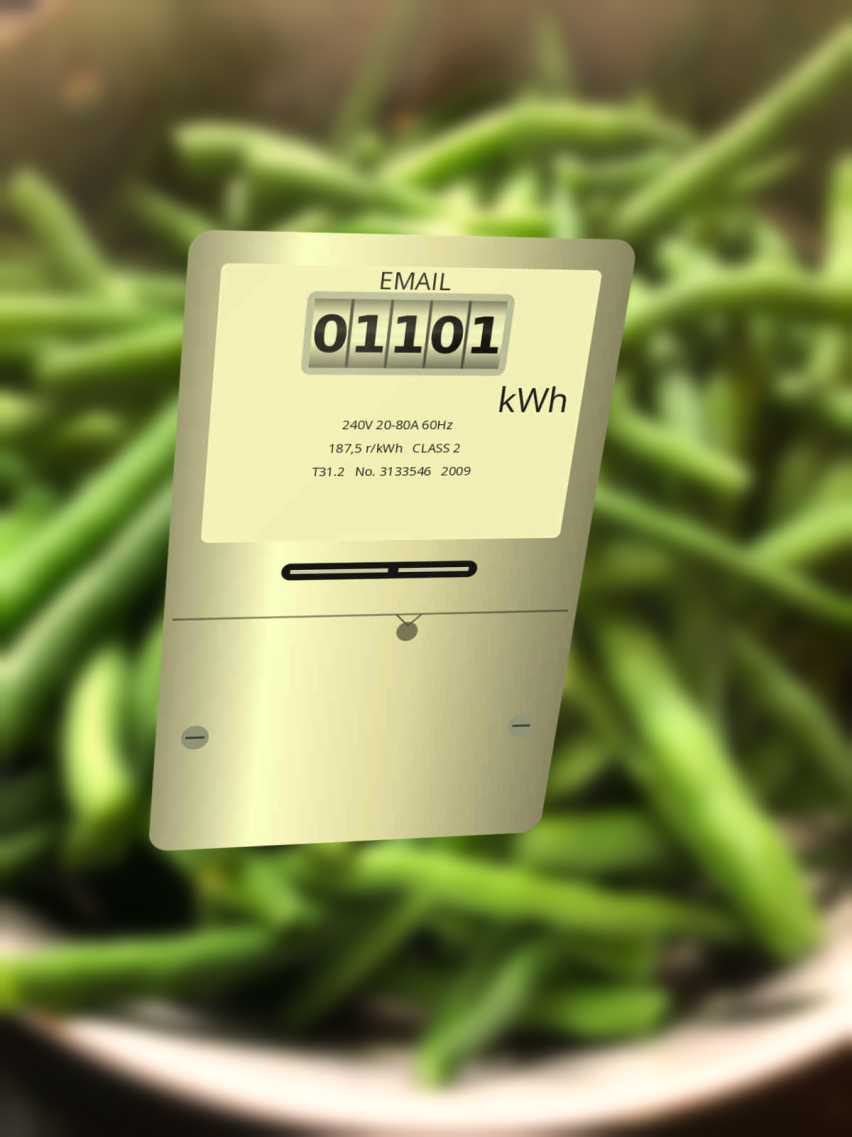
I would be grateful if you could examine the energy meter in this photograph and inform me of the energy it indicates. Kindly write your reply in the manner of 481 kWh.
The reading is 1101 kWh
